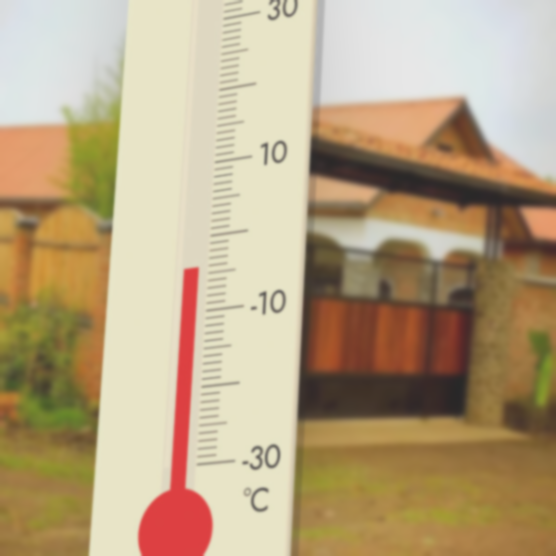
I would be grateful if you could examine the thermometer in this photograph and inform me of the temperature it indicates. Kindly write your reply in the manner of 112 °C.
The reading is -4 °C
